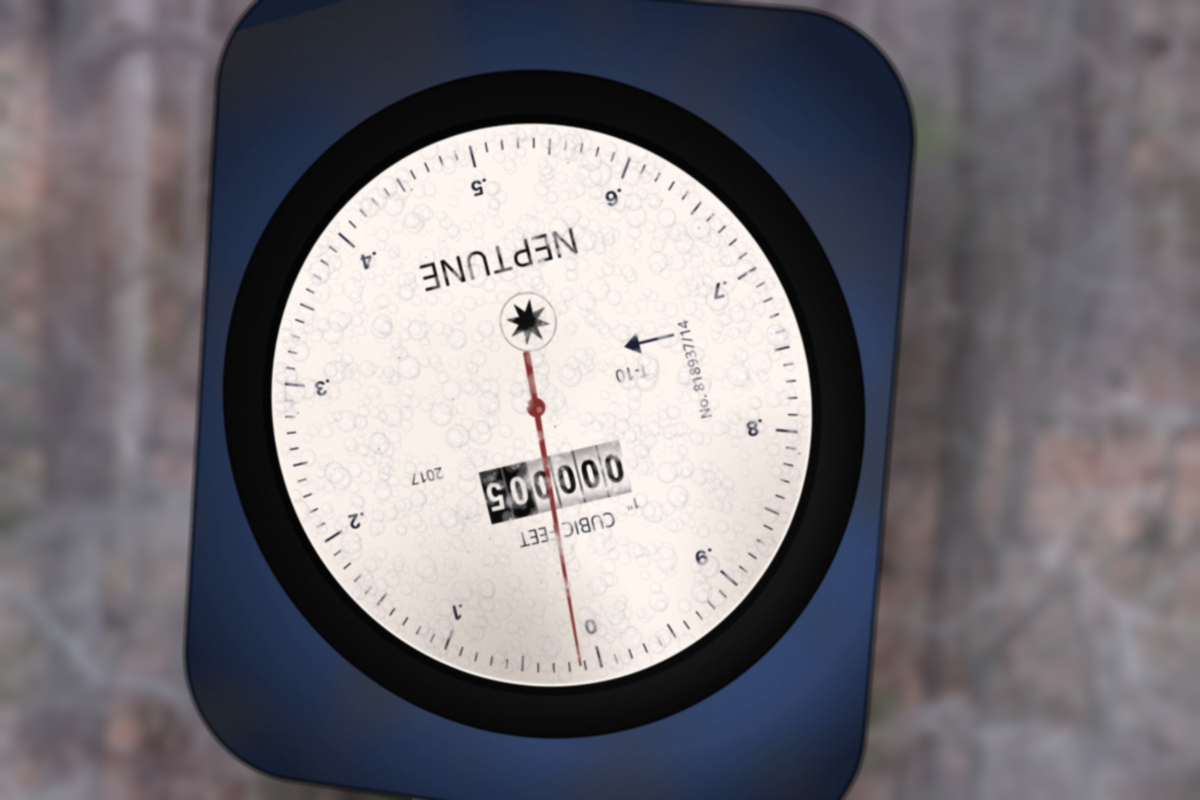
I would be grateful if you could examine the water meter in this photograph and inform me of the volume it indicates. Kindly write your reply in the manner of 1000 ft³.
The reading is 5.01 ft³
